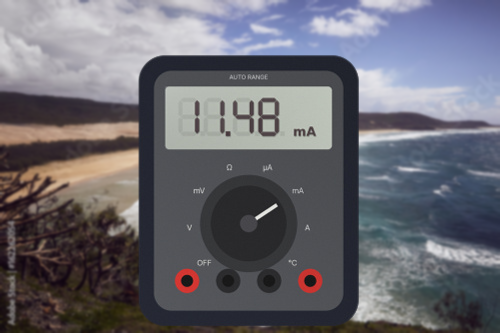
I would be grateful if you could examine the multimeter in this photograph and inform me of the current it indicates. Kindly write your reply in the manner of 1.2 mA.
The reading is 11.48 mA
